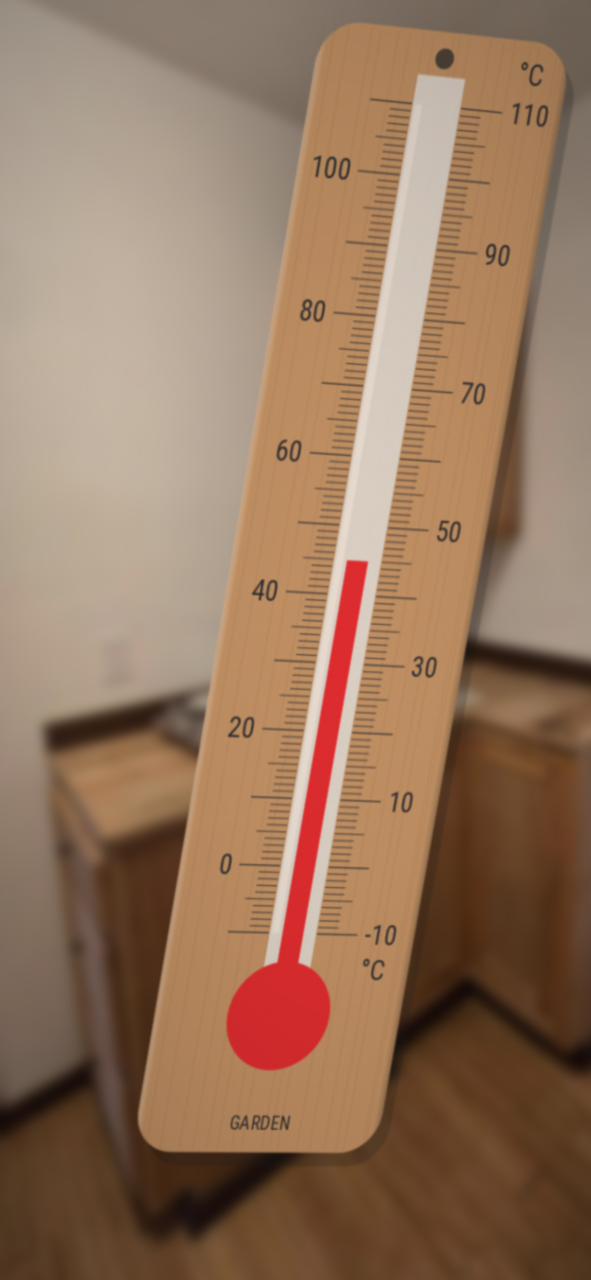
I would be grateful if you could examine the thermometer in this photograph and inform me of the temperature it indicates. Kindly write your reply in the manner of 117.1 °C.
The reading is 45 °C
